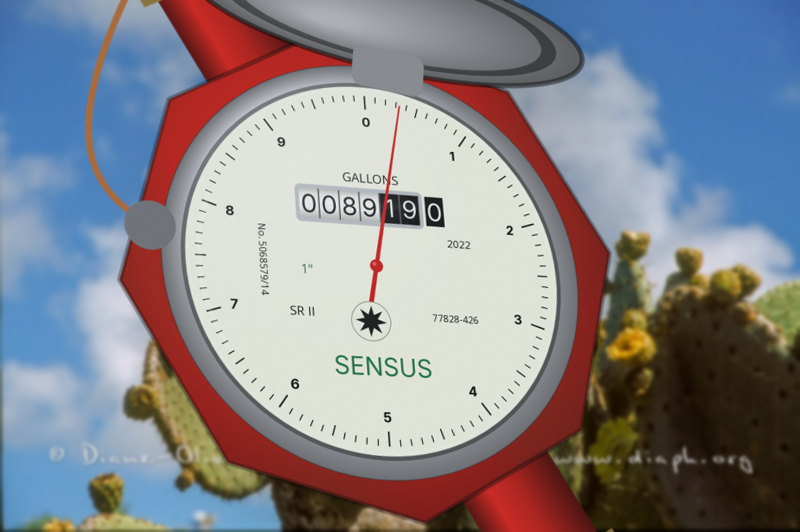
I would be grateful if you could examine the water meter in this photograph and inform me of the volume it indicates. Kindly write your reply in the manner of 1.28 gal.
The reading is 89190.3 gal
